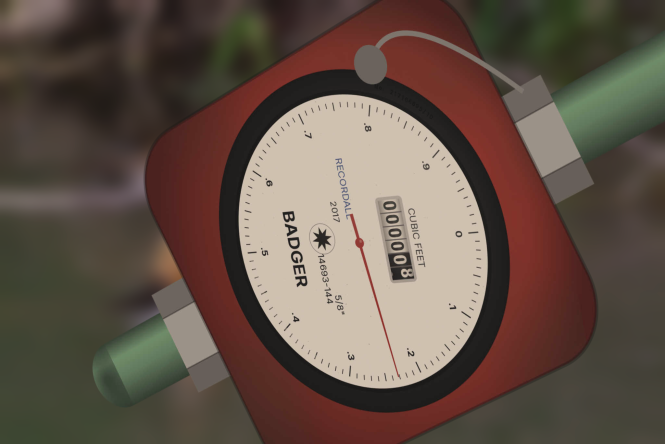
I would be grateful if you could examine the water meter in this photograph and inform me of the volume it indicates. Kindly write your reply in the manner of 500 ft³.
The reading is 8.23 ft³
